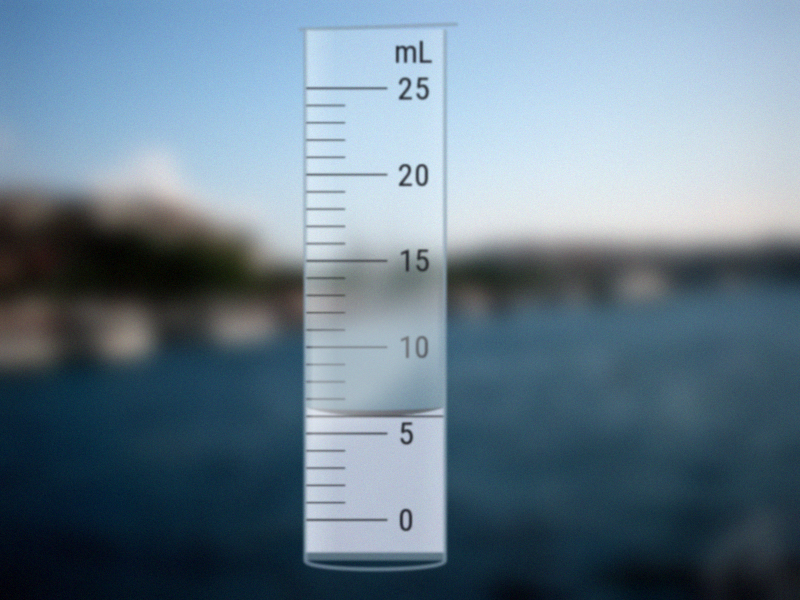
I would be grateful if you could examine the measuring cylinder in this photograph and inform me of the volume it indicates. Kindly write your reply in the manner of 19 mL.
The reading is 6 mL
